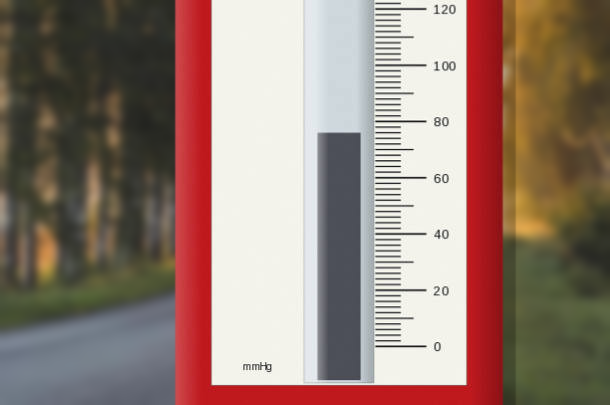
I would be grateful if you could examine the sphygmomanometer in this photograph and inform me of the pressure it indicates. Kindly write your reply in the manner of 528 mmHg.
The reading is 76 mmHg
